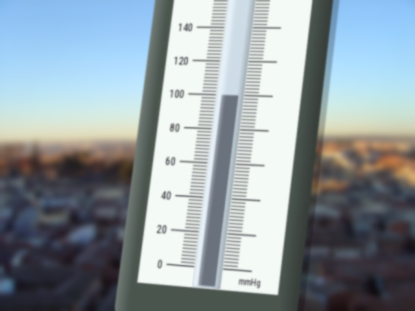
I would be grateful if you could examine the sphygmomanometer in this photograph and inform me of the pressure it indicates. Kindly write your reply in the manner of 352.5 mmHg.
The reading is 100 mmHg
